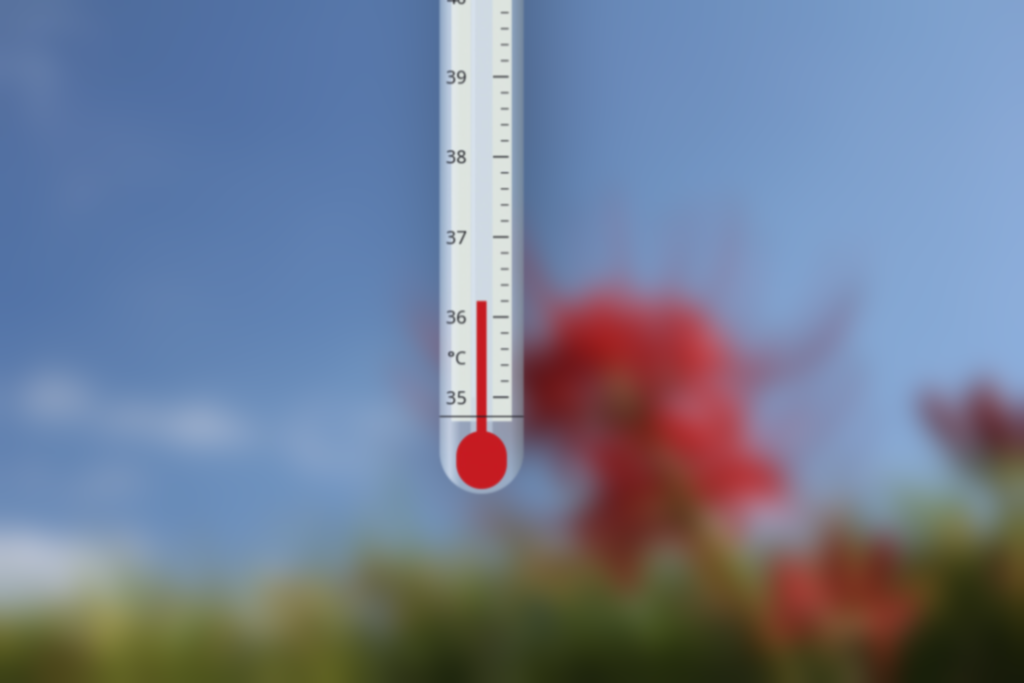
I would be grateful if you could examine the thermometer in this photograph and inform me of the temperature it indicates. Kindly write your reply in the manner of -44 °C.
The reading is 36.2 °C
